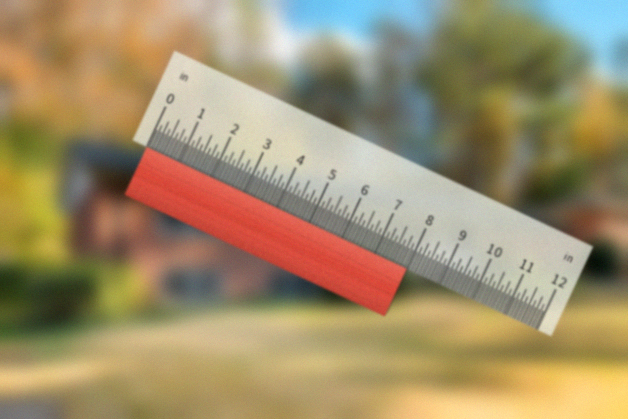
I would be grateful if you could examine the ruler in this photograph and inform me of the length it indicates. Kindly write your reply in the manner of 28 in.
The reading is 8 in
